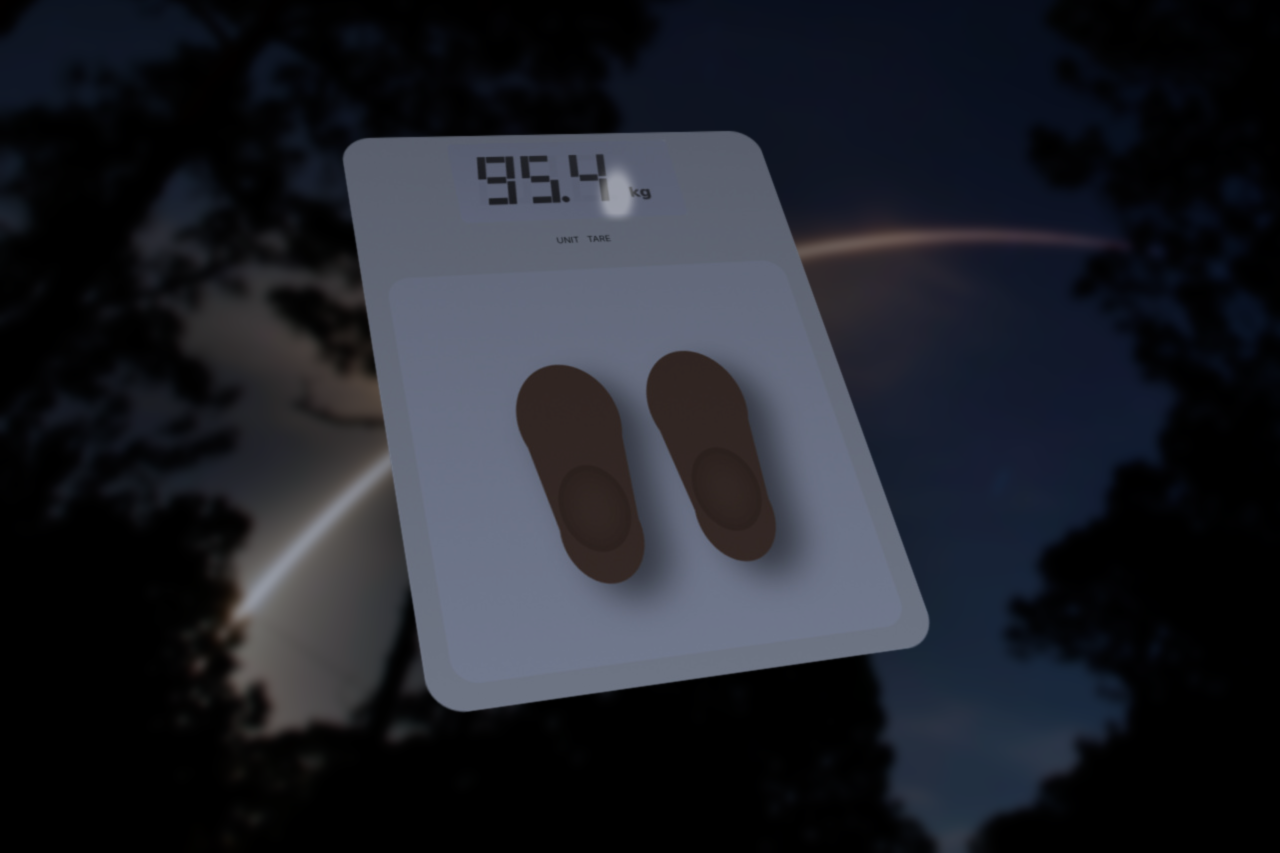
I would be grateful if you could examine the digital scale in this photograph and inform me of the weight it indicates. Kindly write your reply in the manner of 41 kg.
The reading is 95.4 kg
